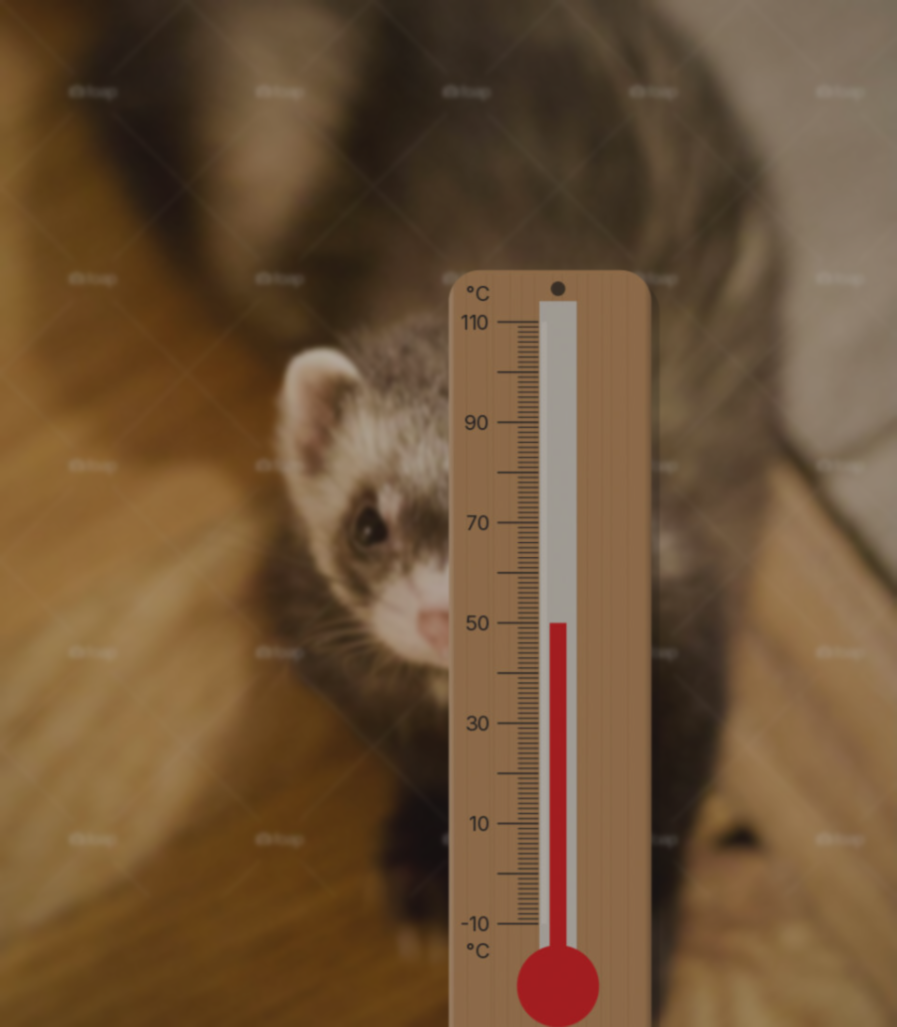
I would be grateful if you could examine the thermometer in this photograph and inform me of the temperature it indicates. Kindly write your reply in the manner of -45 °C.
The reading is 50 °C
